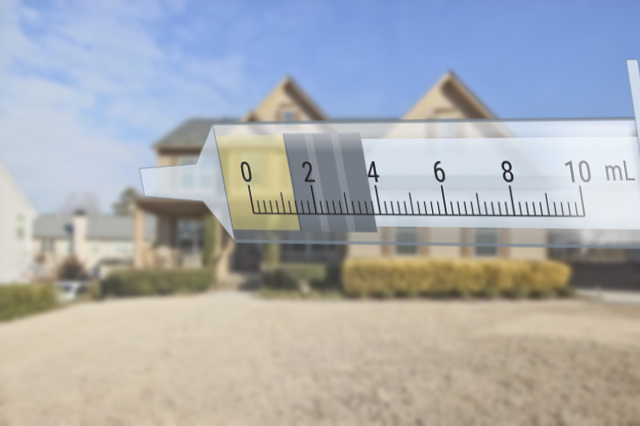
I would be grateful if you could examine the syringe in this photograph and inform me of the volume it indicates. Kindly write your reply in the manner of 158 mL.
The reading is 1.4 mL
